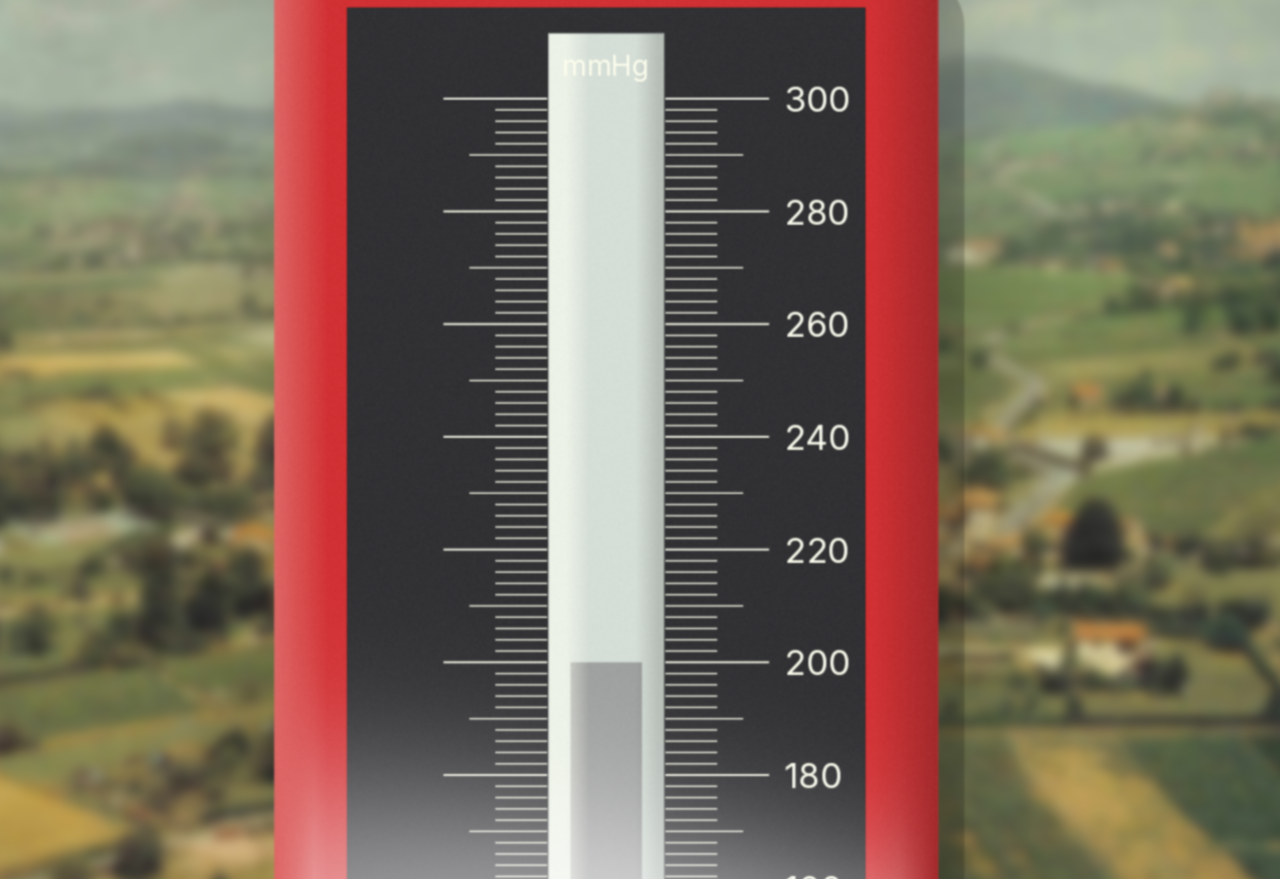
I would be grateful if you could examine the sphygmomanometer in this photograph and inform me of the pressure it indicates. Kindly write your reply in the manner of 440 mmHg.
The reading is 200 mmHg
